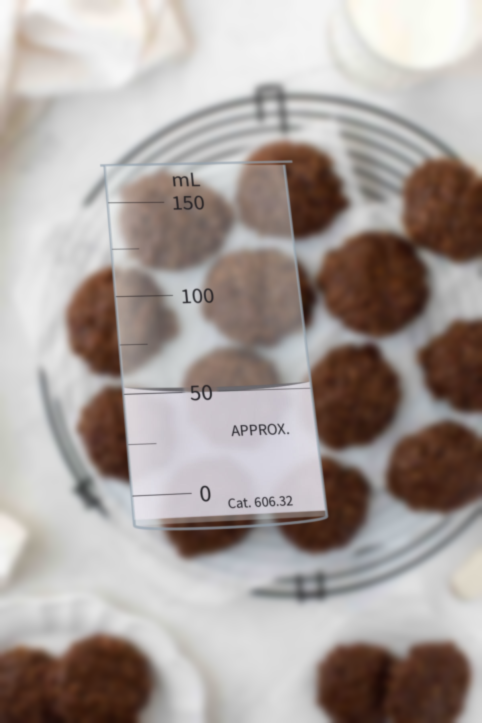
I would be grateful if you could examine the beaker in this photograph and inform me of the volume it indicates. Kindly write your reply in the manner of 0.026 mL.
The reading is 50 mL
